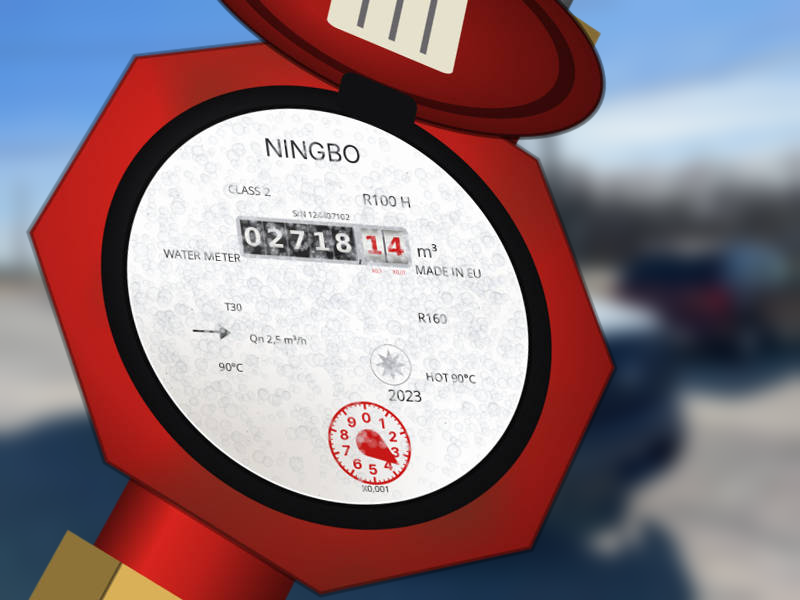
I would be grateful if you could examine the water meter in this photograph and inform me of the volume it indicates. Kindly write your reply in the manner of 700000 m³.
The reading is 2718.143 m³
